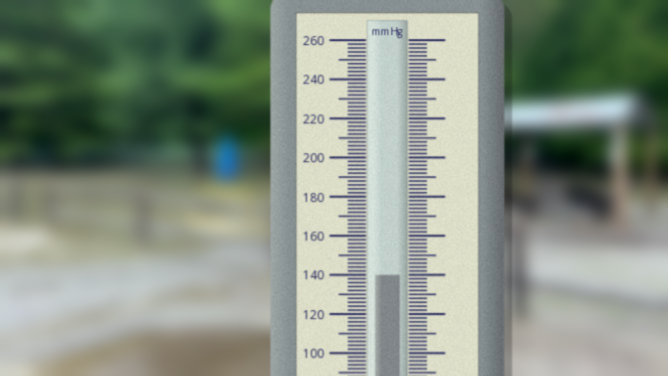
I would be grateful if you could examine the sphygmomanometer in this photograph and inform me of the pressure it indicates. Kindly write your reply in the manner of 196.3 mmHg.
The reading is 140 mmHg
